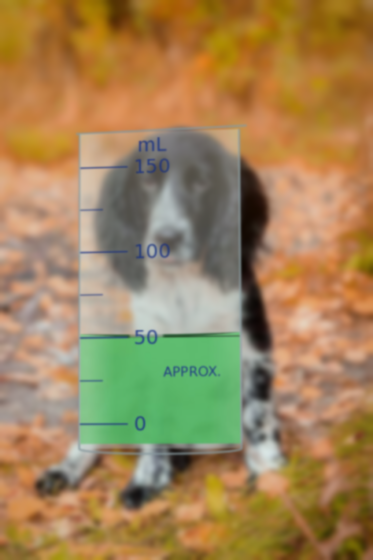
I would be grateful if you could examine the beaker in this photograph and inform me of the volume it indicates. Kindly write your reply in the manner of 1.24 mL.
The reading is 50 mL
